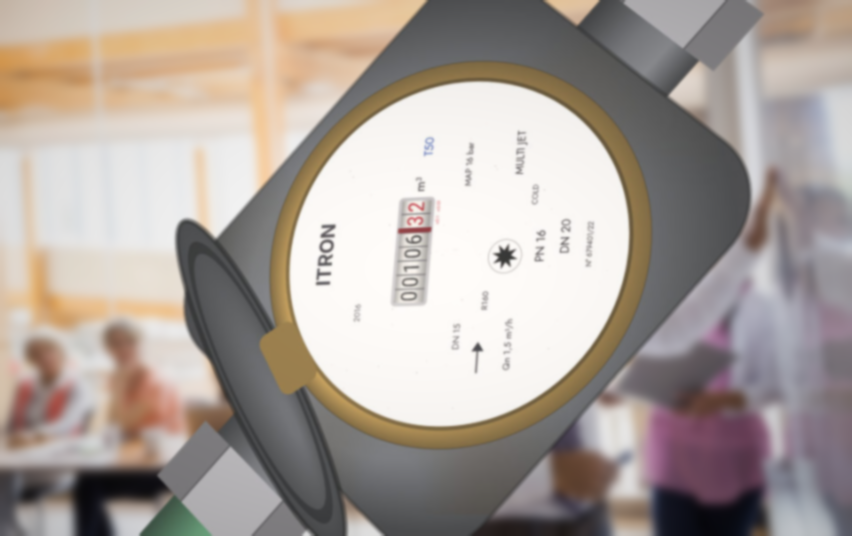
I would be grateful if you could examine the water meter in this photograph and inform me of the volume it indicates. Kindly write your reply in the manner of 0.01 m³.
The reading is 106.32 m³
